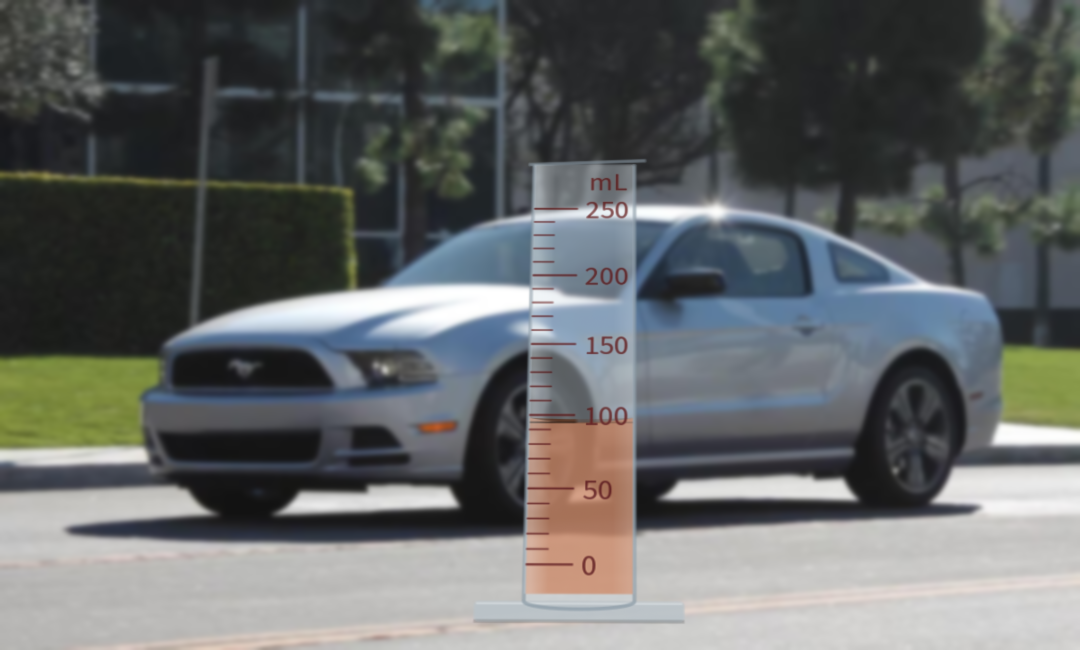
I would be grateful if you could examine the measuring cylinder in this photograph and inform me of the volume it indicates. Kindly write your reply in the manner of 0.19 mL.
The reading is 95 mL
